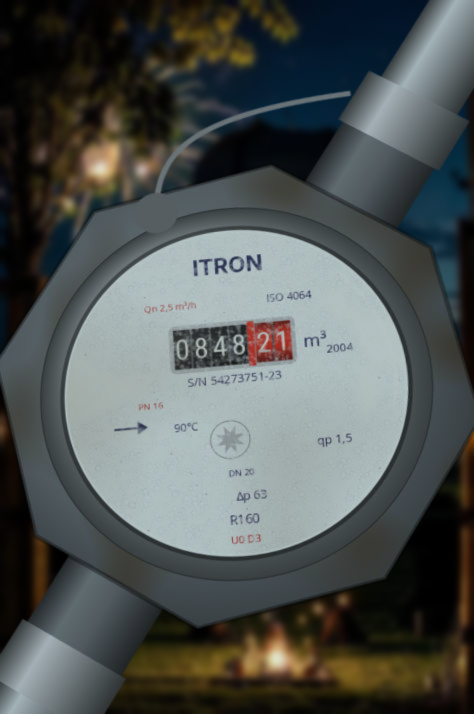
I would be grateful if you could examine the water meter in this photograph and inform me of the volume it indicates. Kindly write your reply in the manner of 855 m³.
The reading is 848.21 m³
